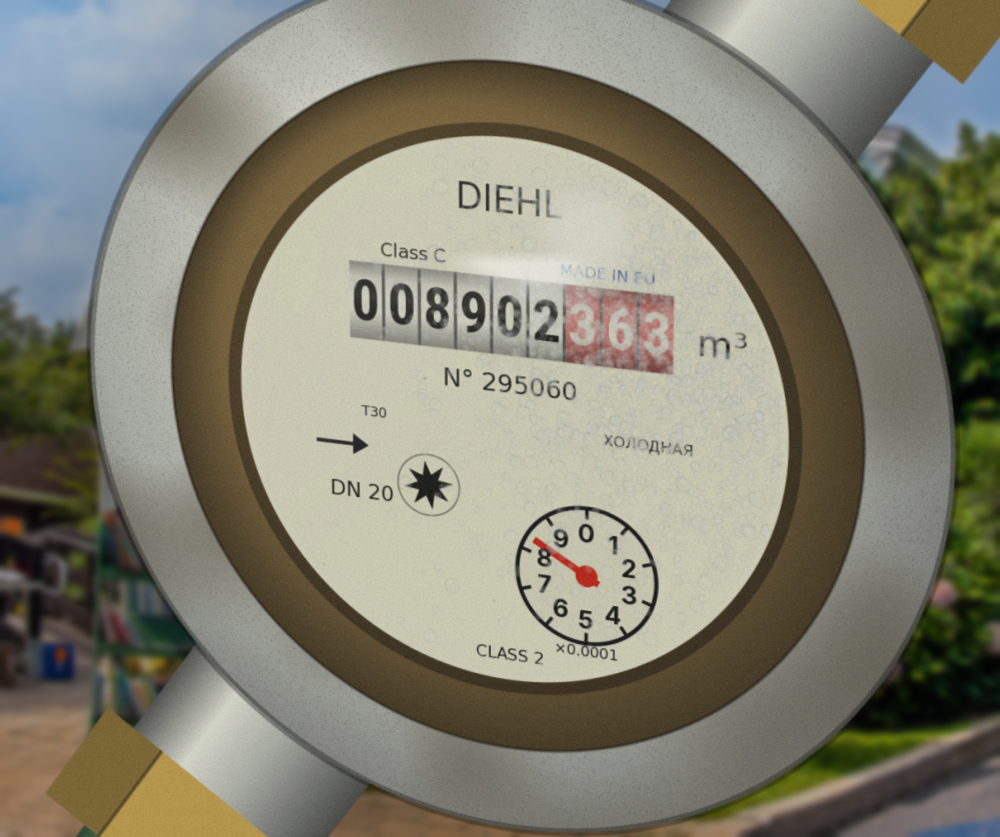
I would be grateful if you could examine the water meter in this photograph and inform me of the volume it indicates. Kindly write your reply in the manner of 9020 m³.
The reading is 8902.3638 m³
